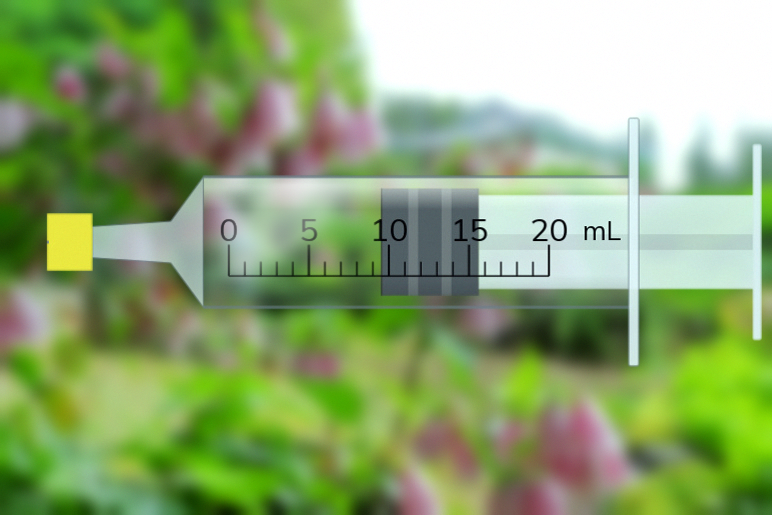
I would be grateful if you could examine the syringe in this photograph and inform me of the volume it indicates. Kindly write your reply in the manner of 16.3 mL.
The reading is 9.5 mL
